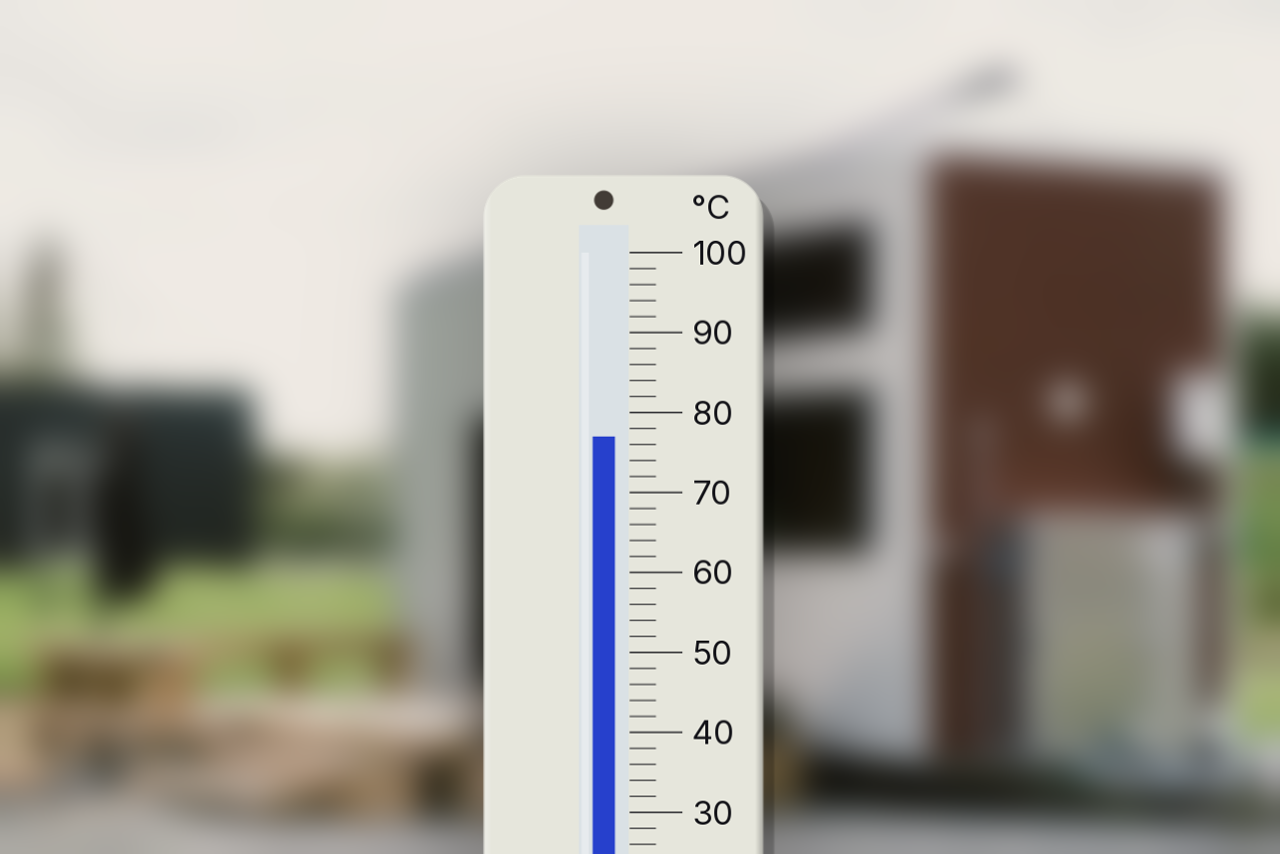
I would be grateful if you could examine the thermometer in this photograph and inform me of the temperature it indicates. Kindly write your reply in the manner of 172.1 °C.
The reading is 77 °C
